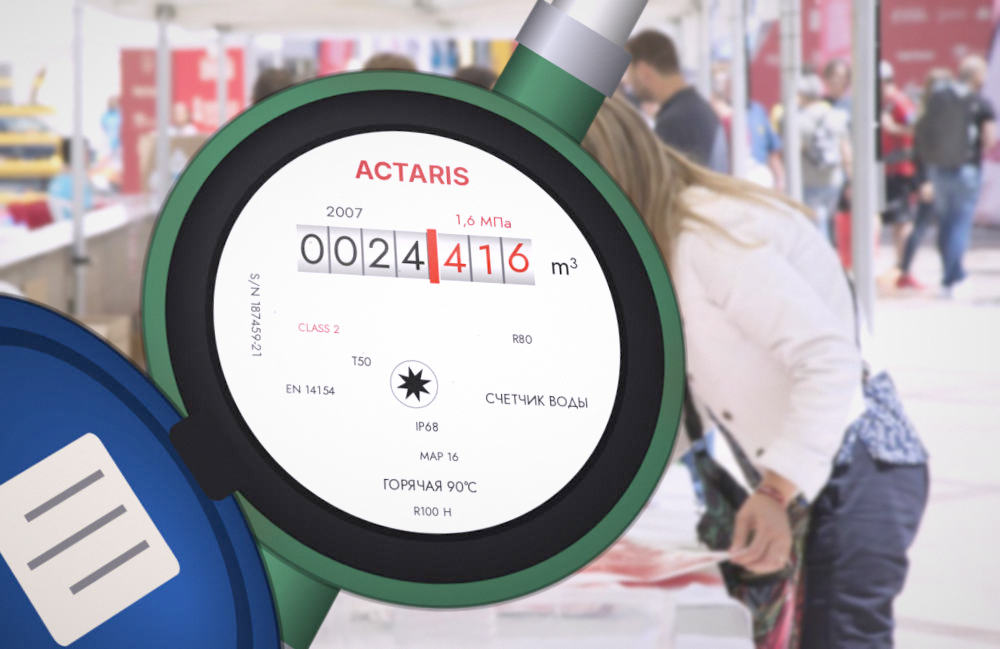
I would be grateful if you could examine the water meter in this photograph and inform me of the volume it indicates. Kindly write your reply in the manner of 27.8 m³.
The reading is 24.416 m³
